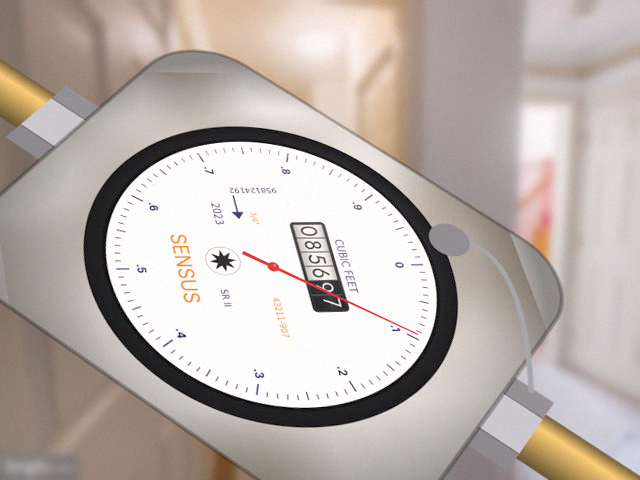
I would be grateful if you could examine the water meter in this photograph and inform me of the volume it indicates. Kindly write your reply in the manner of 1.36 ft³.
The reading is 85697.09 ft³
